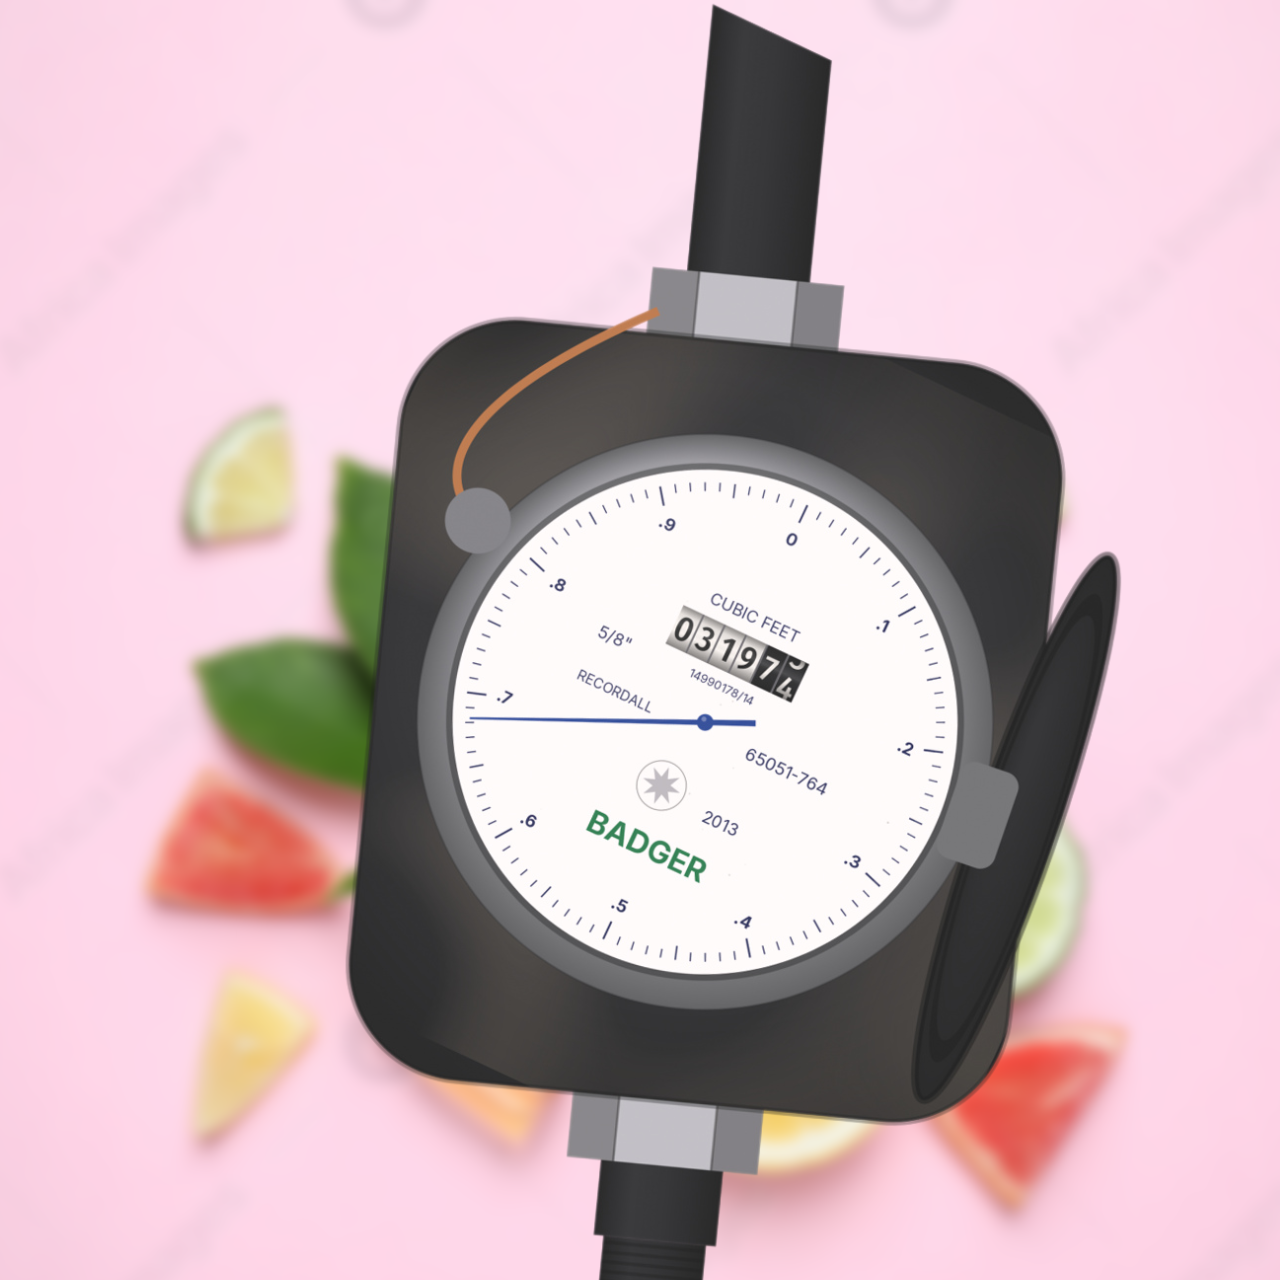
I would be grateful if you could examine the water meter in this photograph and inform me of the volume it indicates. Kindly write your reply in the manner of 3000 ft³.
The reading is 31973.68 ft³
